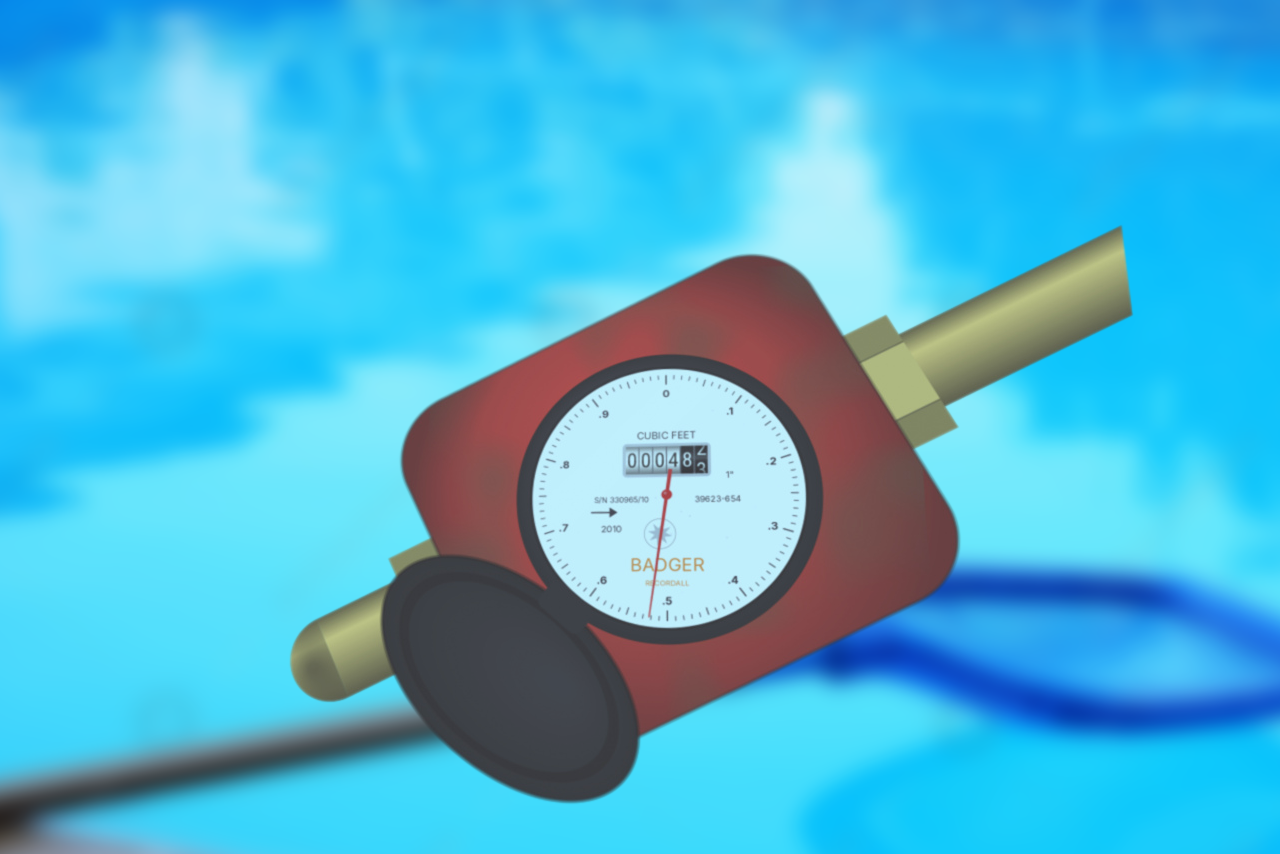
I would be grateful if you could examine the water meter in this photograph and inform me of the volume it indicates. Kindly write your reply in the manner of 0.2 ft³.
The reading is 482.52 ft³
